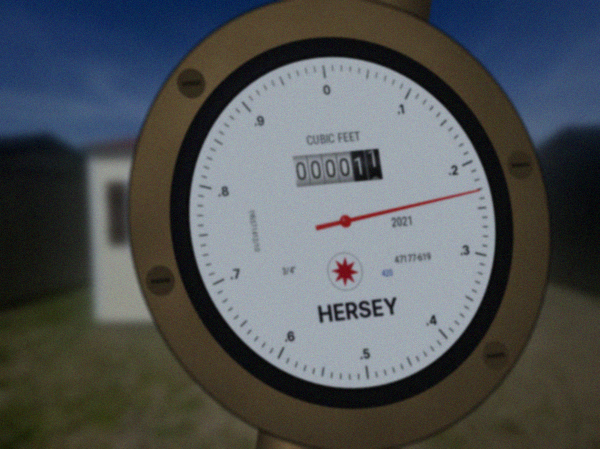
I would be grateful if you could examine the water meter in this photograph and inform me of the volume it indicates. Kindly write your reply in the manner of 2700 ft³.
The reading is 11.23 ft³
